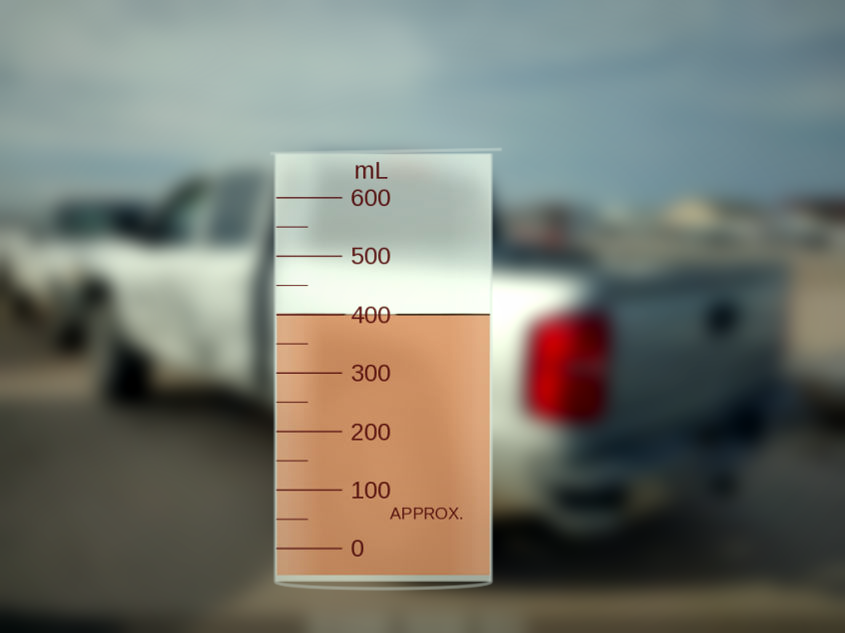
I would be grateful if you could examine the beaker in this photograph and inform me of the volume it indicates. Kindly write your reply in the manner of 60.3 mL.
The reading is 400 mL
